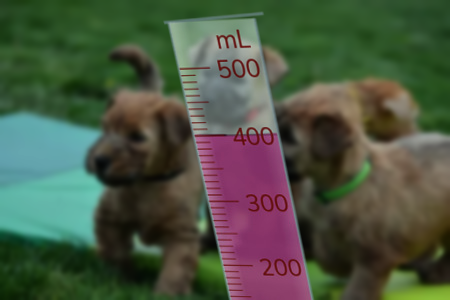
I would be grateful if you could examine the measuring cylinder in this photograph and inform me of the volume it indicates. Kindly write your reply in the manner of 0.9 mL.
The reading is 400 mL
